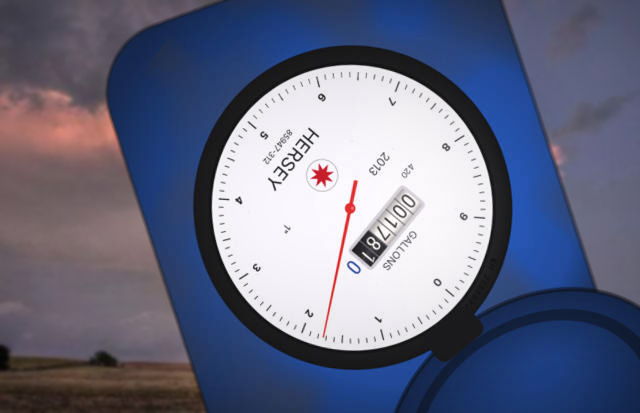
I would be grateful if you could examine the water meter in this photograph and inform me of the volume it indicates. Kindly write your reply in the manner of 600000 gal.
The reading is 17811.7 gal
